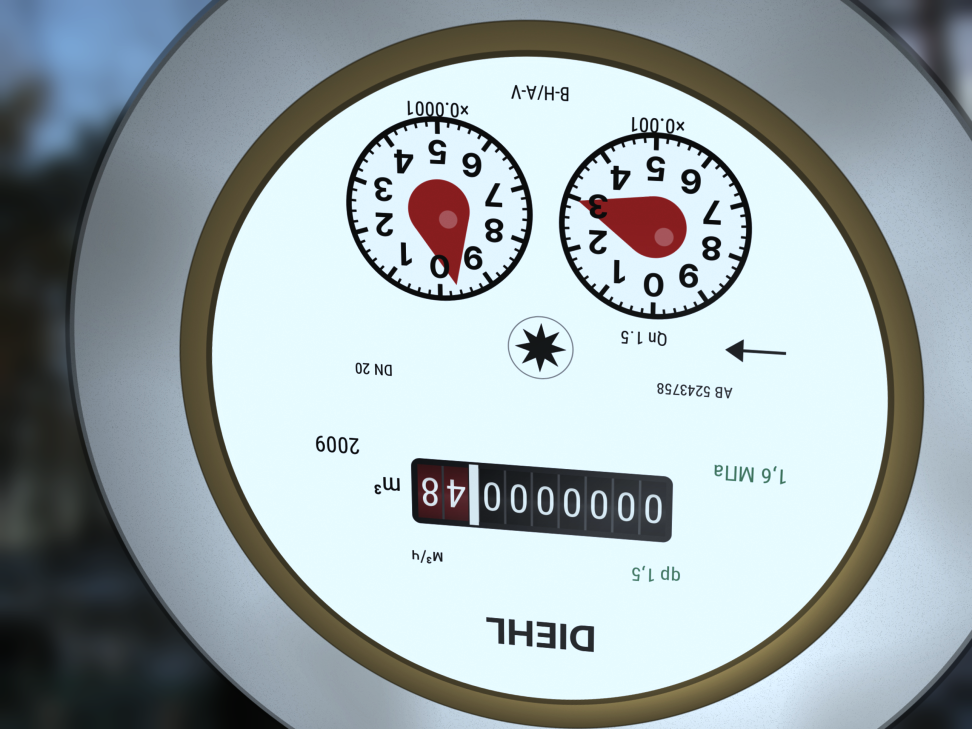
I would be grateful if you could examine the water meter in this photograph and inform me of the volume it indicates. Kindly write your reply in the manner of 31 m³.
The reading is 0.4829 m³
